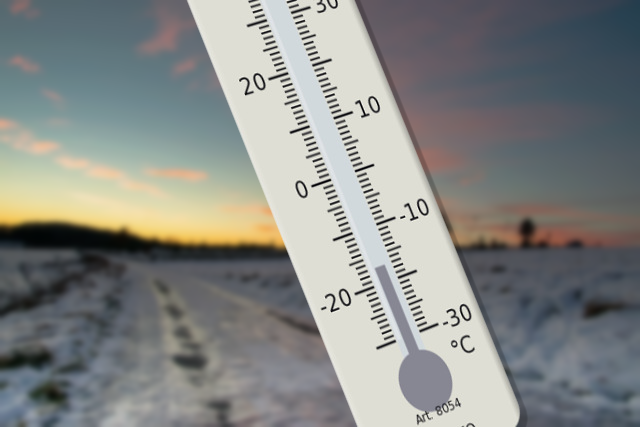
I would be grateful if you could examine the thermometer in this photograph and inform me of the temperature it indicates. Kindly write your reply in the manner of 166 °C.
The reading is -17 °C
